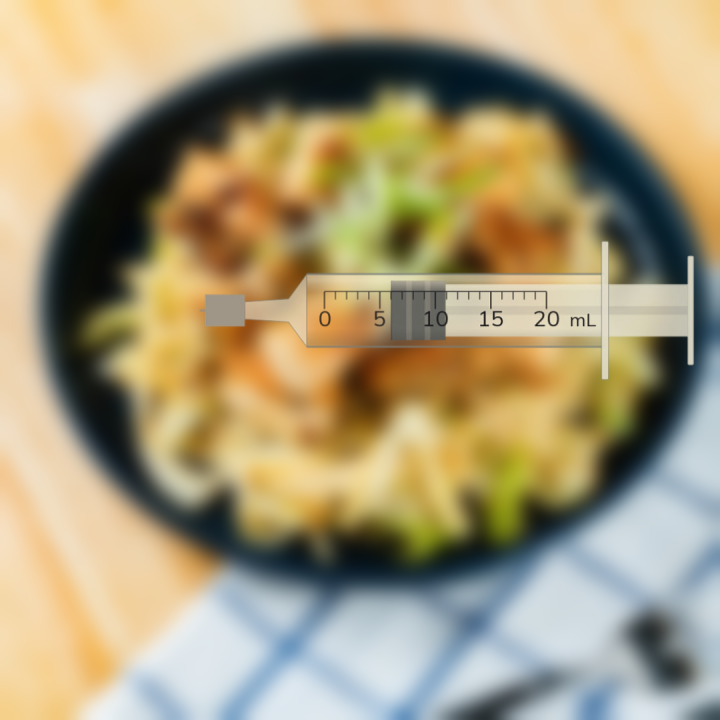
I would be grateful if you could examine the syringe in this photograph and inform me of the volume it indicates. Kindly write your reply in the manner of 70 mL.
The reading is 6 mL
